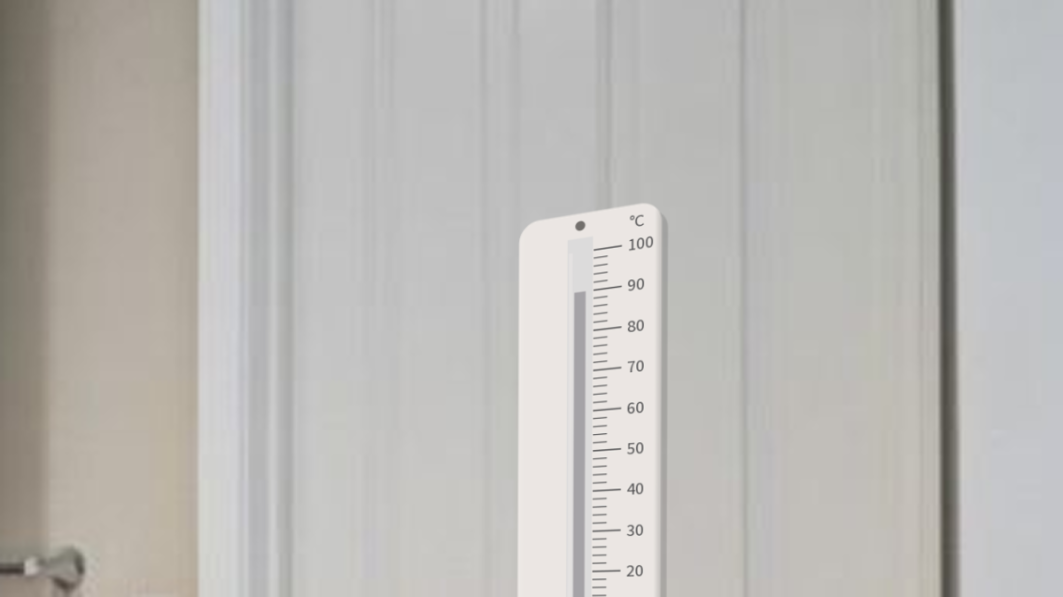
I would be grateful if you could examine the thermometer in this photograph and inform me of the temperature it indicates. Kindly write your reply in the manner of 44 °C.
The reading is 90 °C
